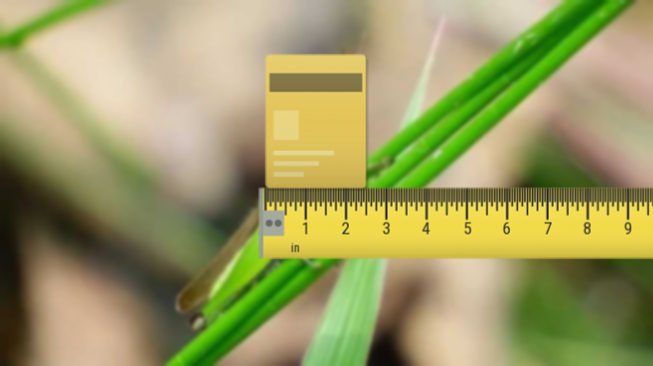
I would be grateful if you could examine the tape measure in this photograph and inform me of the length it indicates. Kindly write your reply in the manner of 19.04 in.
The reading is 2.5 in
